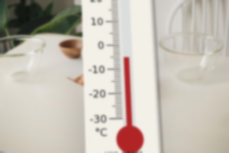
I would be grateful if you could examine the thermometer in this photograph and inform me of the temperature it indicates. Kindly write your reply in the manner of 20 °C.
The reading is -5 °C
